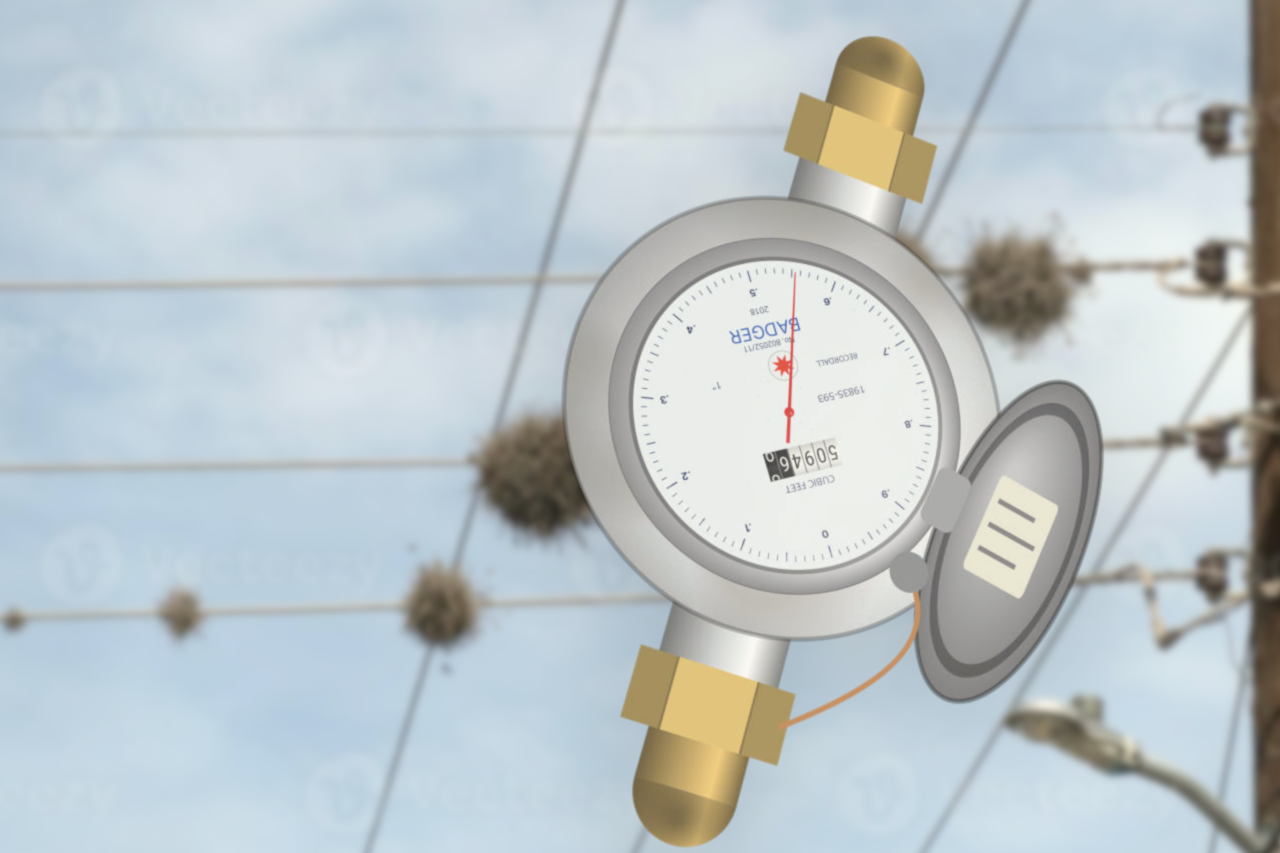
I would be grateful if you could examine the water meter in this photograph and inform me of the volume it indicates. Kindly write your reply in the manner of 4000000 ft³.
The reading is 509468.55 ft³
